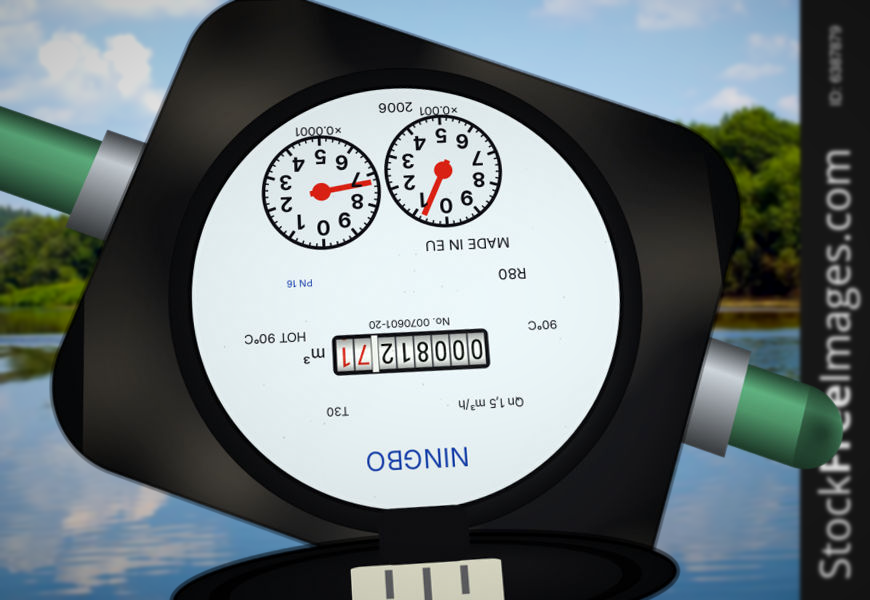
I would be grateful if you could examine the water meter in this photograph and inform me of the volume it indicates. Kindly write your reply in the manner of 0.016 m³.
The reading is 812.7107 m³
